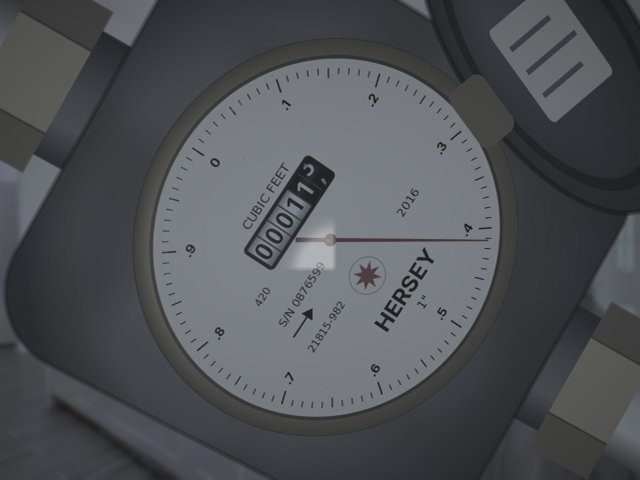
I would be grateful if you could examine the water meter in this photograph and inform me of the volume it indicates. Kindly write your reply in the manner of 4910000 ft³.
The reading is 113.41 ft³
